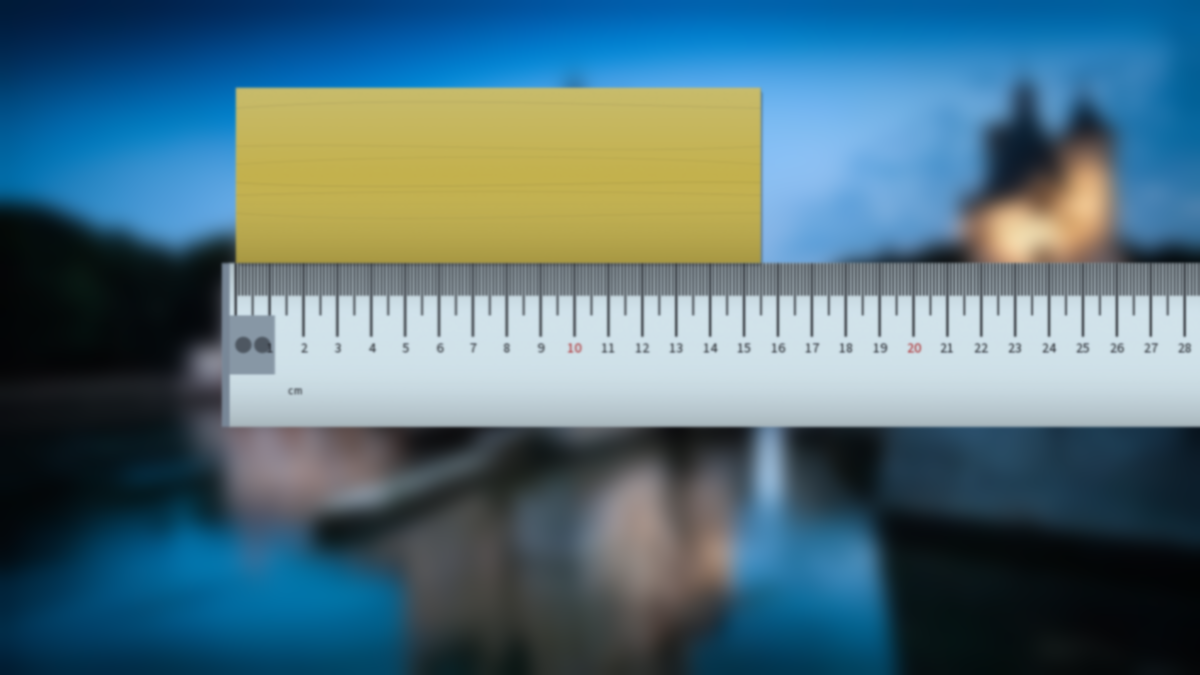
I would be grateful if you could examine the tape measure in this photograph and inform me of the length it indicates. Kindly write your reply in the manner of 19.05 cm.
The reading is 15.5 cm
